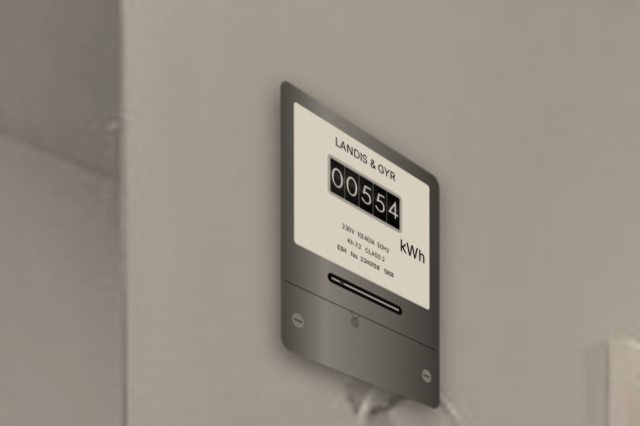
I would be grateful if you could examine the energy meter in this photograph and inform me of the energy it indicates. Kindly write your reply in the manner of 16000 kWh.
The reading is 554 kWh
